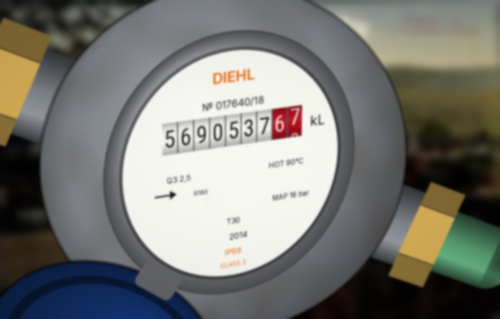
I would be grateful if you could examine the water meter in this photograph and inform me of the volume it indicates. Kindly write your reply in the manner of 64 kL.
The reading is 5690537.67 kL
